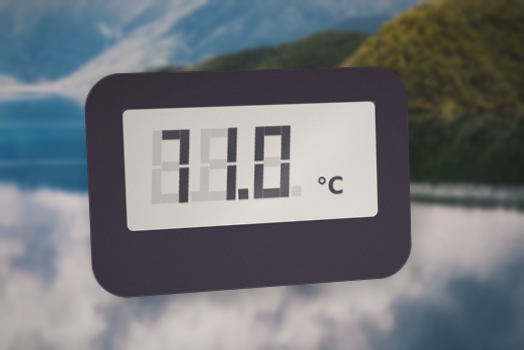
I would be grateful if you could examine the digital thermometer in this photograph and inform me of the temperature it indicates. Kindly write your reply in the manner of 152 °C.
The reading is 71.0 °C
